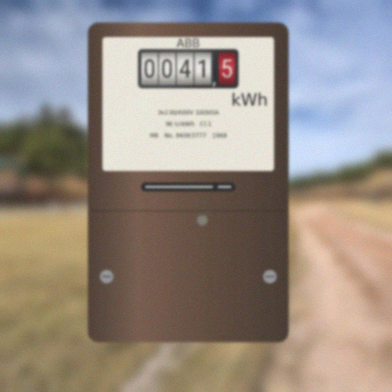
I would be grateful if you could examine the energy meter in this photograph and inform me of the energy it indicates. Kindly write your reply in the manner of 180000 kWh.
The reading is 41.5 kWh
